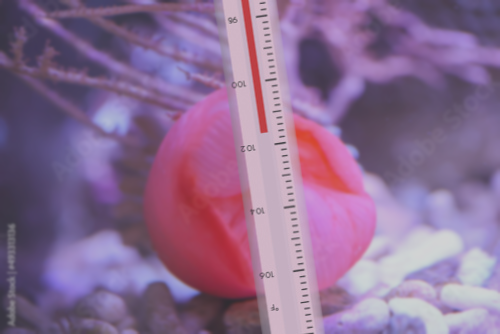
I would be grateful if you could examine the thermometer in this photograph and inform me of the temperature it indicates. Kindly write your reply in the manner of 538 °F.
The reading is 101.6 °F
